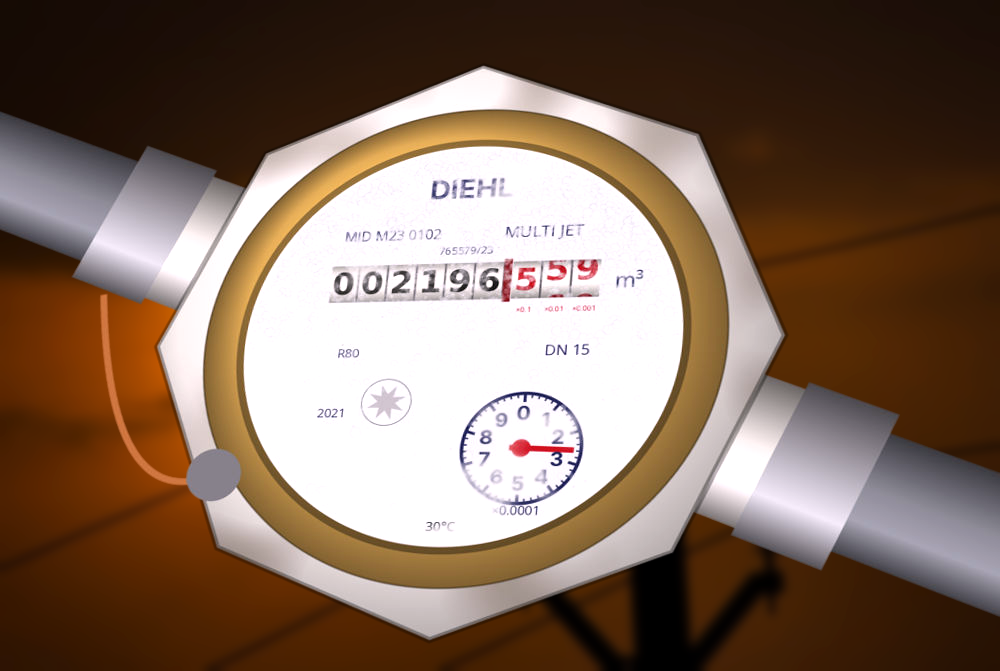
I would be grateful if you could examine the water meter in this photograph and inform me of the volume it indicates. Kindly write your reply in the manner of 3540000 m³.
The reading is 2196.5592 m³
